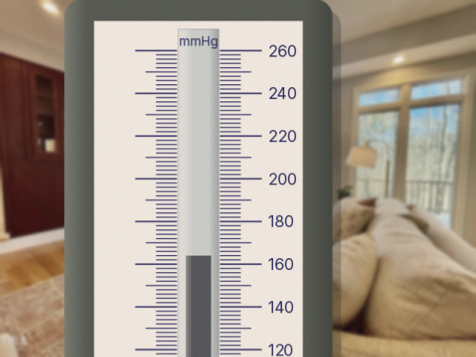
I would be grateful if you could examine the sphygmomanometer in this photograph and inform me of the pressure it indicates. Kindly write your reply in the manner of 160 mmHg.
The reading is 164 mmHg
